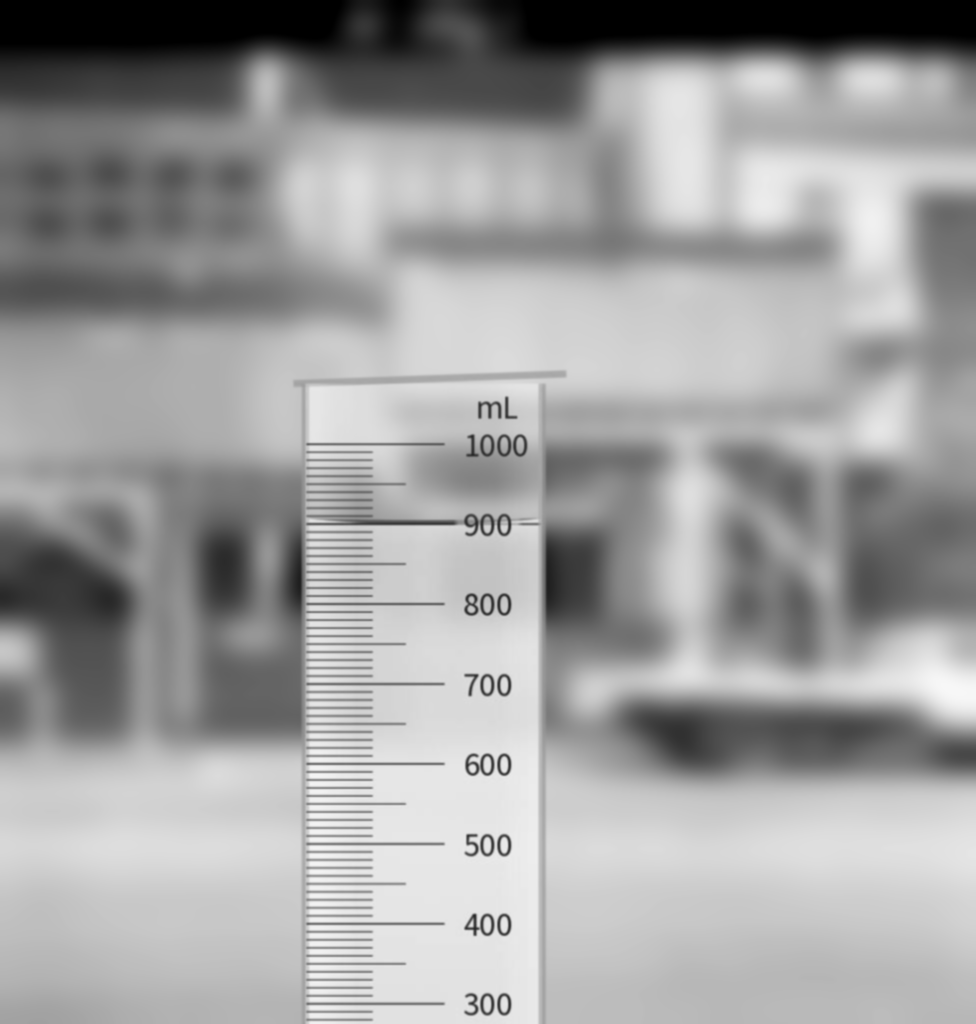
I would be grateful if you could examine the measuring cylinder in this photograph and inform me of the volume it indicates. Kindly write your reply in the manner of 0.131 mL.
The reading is 900 mL
